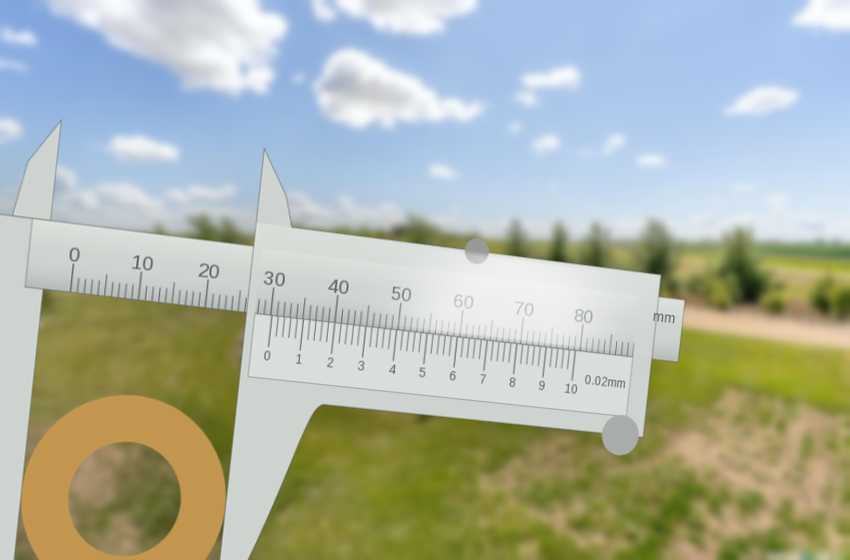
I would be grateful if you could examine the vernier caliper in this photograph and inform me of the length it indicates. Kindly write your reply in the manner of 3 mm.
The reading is 30.2 mm
